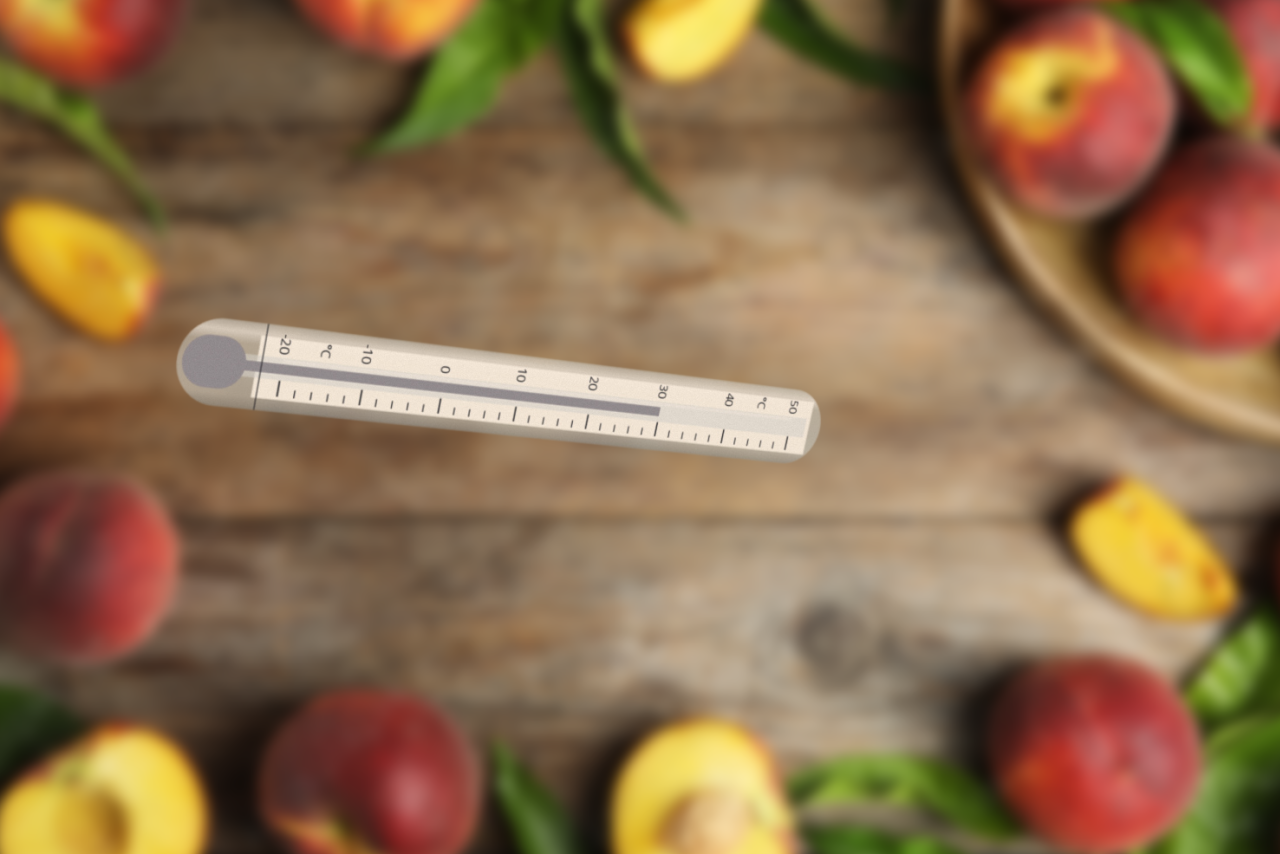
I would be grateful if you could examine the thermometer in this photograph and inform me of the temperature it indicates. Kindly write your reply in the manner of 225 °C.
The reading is 30 °C
